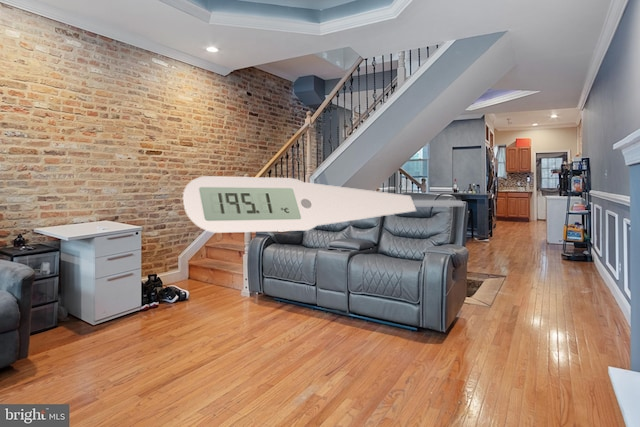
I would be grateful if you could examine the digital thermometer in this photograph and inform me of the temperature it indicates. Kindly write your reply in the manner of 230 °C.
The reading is 195.1 °C
